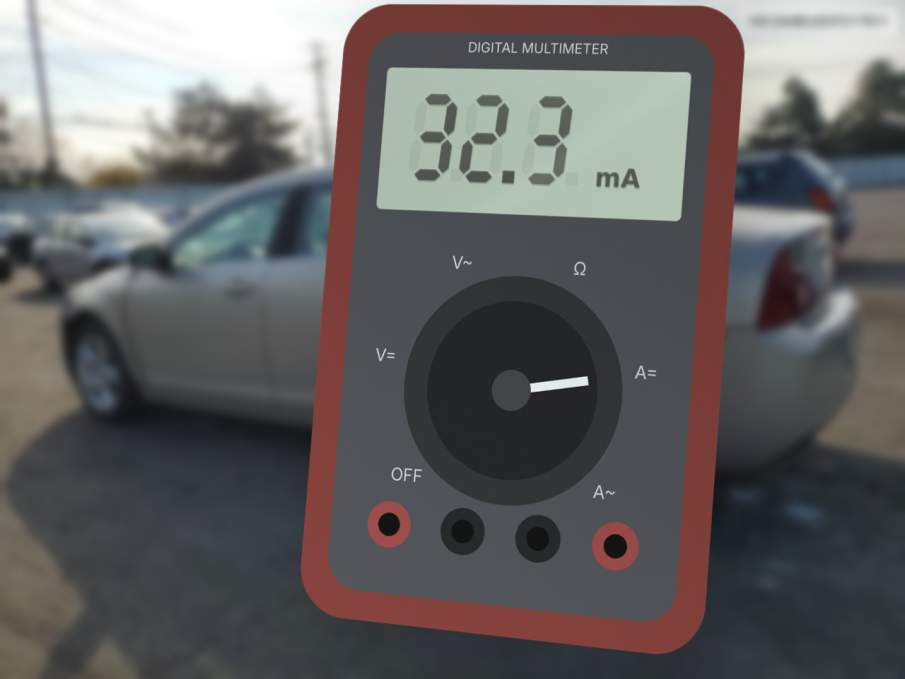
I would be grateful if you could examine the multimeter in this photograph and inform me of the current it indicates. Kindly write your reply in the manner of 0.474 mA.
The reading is 32.3 mA
